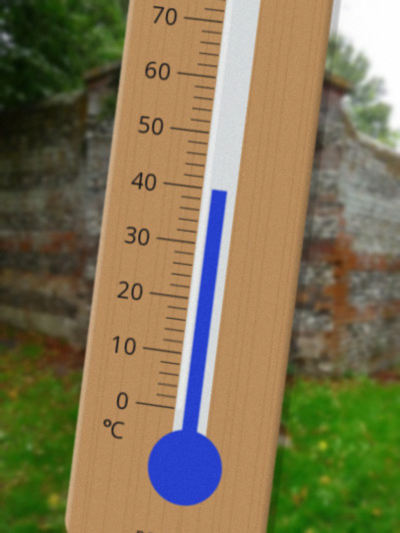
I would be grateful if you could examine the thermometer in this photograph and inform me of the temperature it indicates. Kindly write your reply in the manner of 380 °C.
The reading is 40 °C
